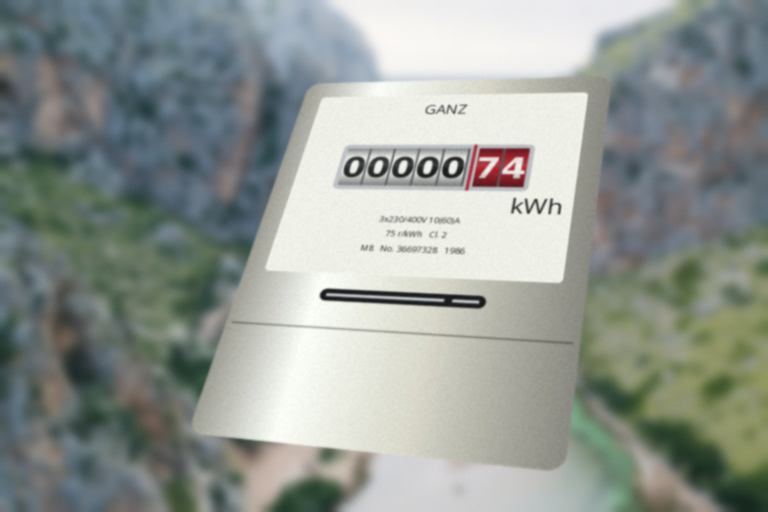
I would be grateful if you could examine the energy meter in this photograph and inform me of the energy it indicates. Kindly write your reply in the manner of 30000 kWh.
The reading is 0.74 kWh
